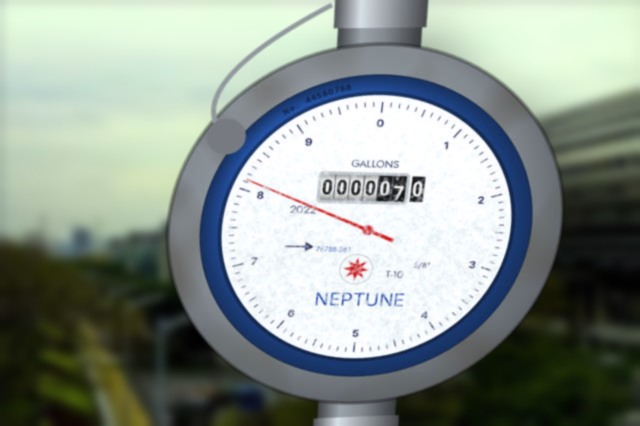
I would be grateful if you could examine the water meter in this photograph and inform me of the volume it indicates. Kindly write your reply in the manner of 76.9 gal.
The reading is 68.1 gal
